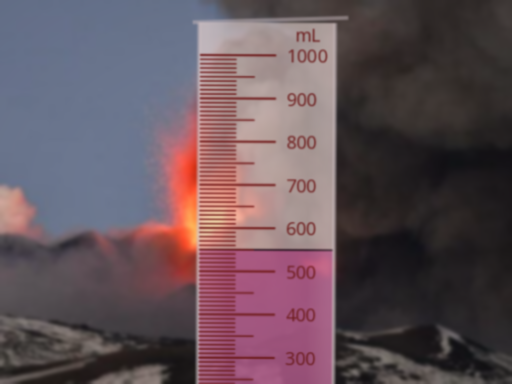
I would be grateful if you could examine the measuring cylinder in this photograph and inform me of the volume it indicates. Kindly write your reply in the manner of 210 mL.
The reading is 550 mL
